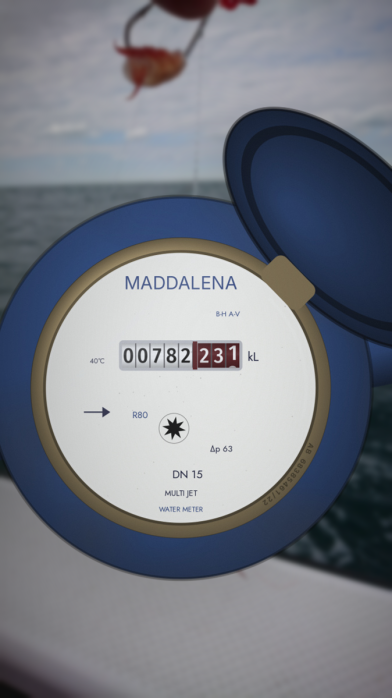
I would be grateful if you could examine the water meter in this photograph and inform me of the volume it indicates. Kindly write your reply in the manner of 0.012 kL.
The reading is 782.231 kL
